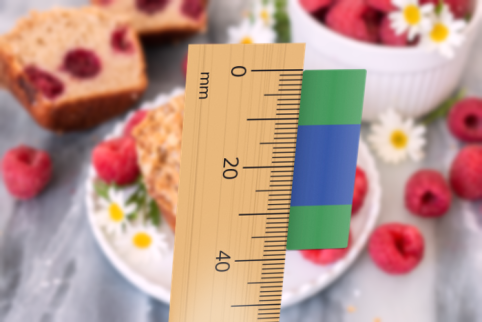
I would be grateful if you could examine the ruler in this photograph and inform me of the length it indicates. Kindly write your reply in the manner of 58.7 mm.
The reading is 38 mm
